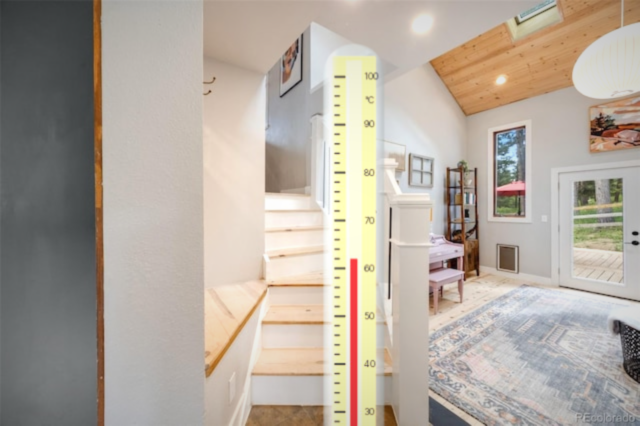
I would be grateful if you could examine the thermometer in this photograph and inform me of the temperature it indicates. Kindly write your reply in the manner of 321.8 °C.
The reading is 62 °C
